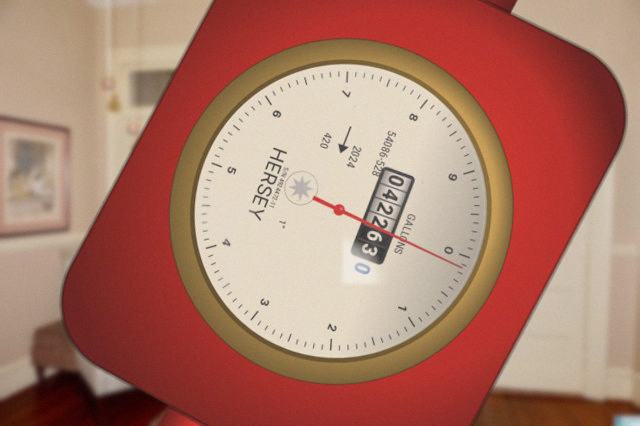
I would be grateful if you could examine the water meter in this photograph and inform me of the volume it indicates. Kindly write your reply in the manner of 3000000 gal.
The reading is 422630.1 gal
